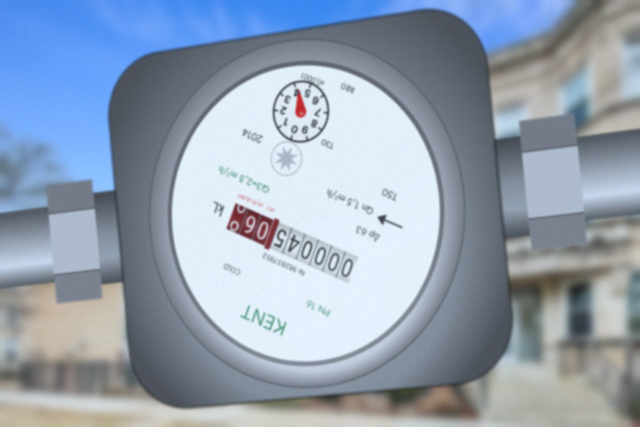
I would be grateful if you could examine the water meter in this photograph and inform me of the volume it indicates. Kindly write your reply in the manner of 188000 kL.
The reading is 45.0684 kL
